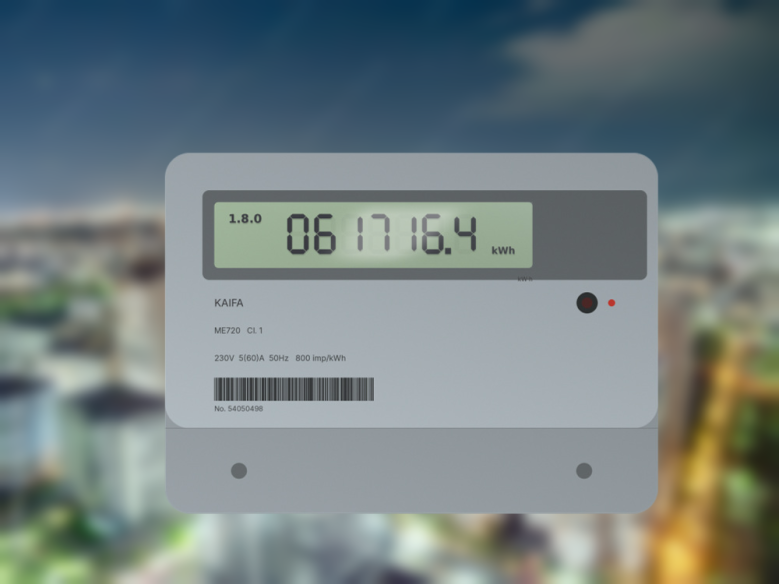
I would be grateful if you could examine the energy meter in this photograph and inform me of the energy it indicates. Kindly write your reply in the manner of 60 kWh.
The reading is 61716.4 kWh
